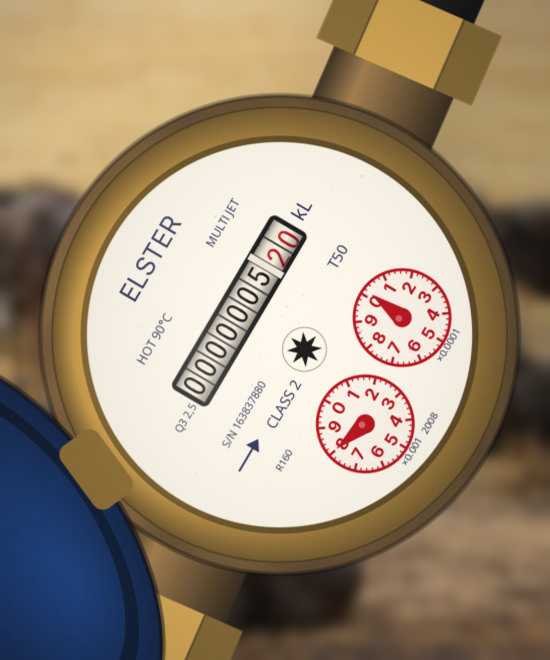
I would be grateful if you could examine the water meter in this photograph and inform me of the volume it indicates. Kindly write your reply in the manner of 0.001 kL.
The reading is 5.1980 kL
